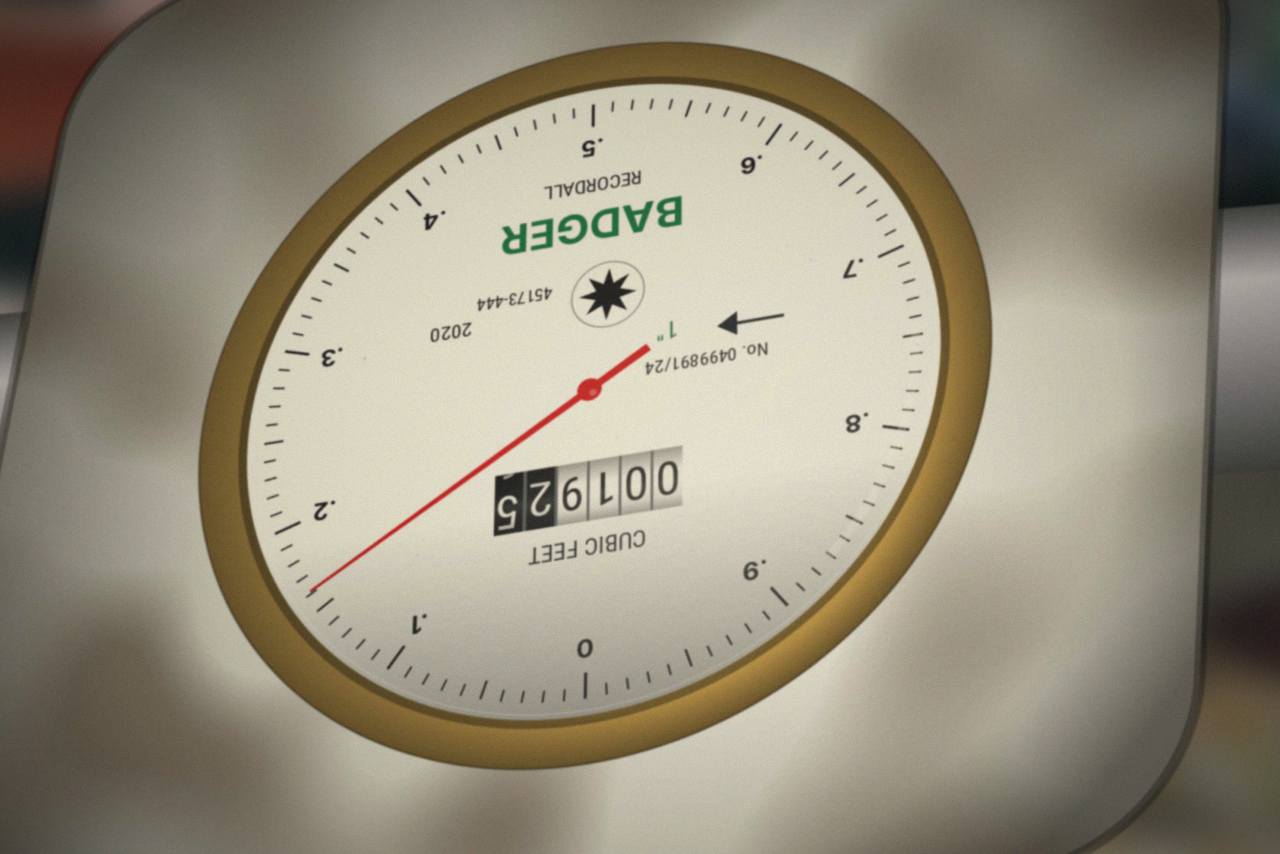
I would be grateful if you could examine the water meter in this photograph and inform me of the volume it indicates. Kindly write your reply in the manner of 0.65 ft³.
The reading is 1925.16 ft³
